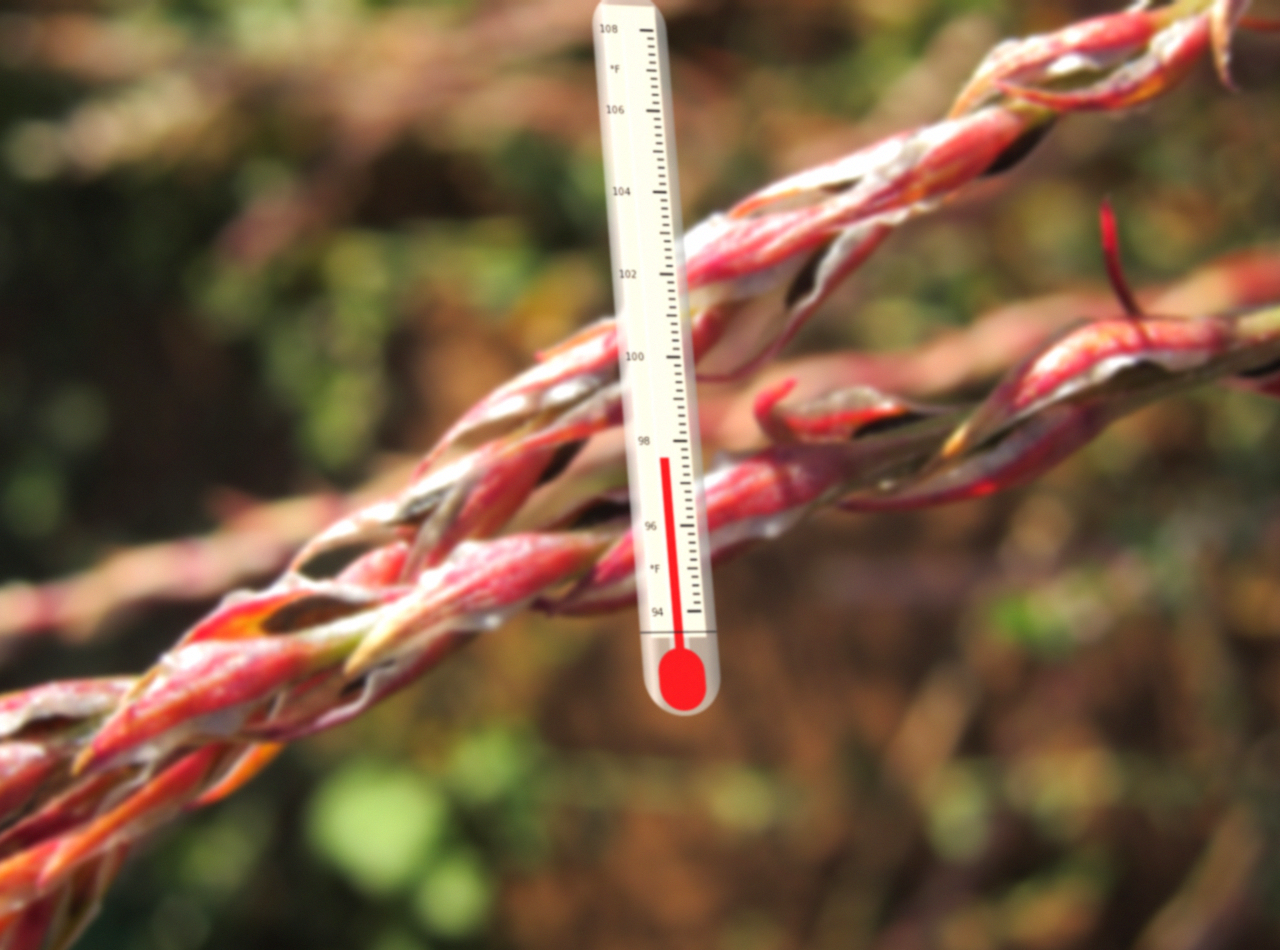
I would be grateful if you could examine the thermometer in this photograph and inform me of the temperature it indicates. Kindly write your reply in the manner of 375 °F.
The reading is 97.6 °F
